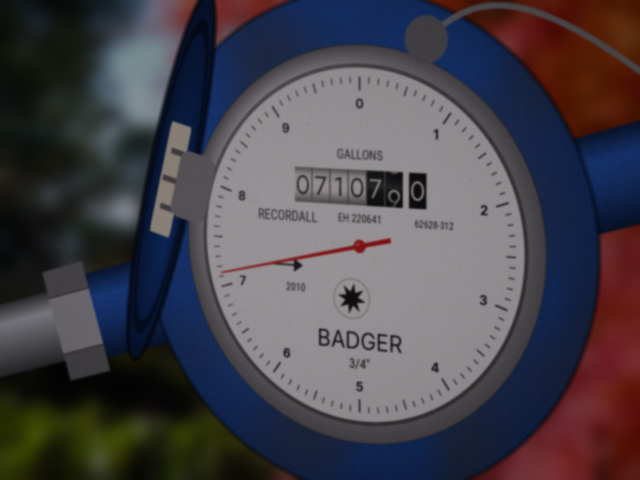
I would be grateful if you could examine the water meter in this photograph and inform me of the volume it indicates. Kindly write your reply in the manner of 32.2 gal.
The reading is 710787.1 gal
